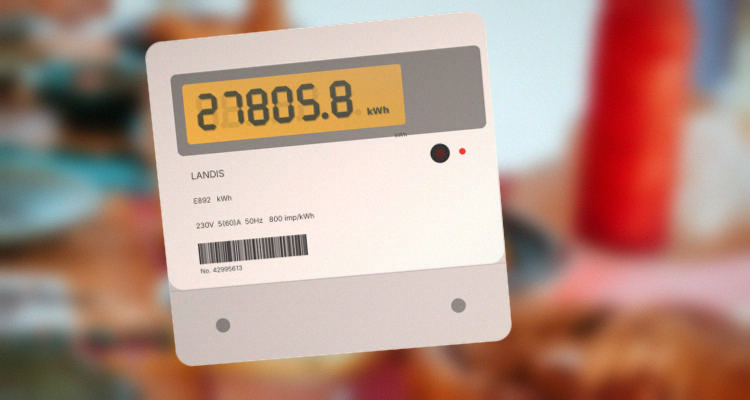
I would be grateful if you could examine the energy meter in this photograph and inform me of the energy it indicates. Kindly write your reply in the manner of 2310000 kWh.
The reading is 27805.8 kWh
